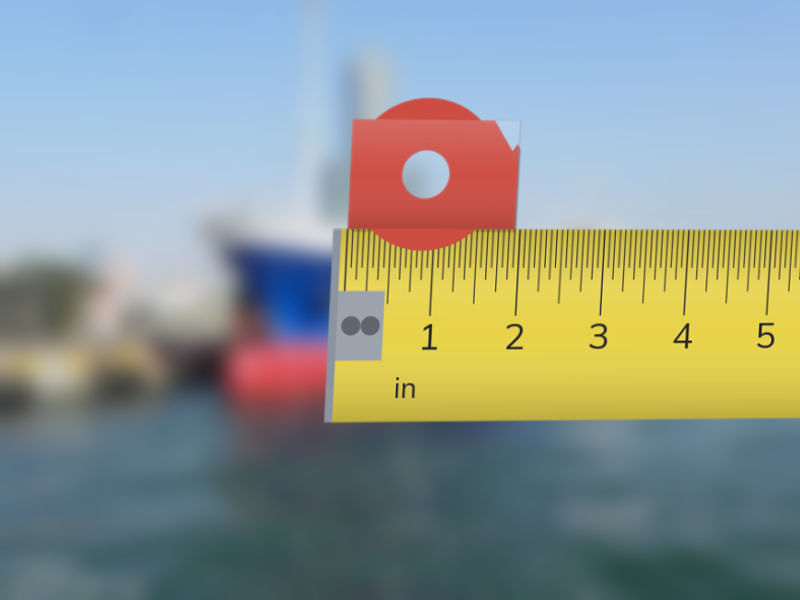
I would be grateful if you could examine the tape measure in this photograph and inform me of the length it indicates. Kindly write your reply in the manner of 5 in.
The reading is 1.9375 in
